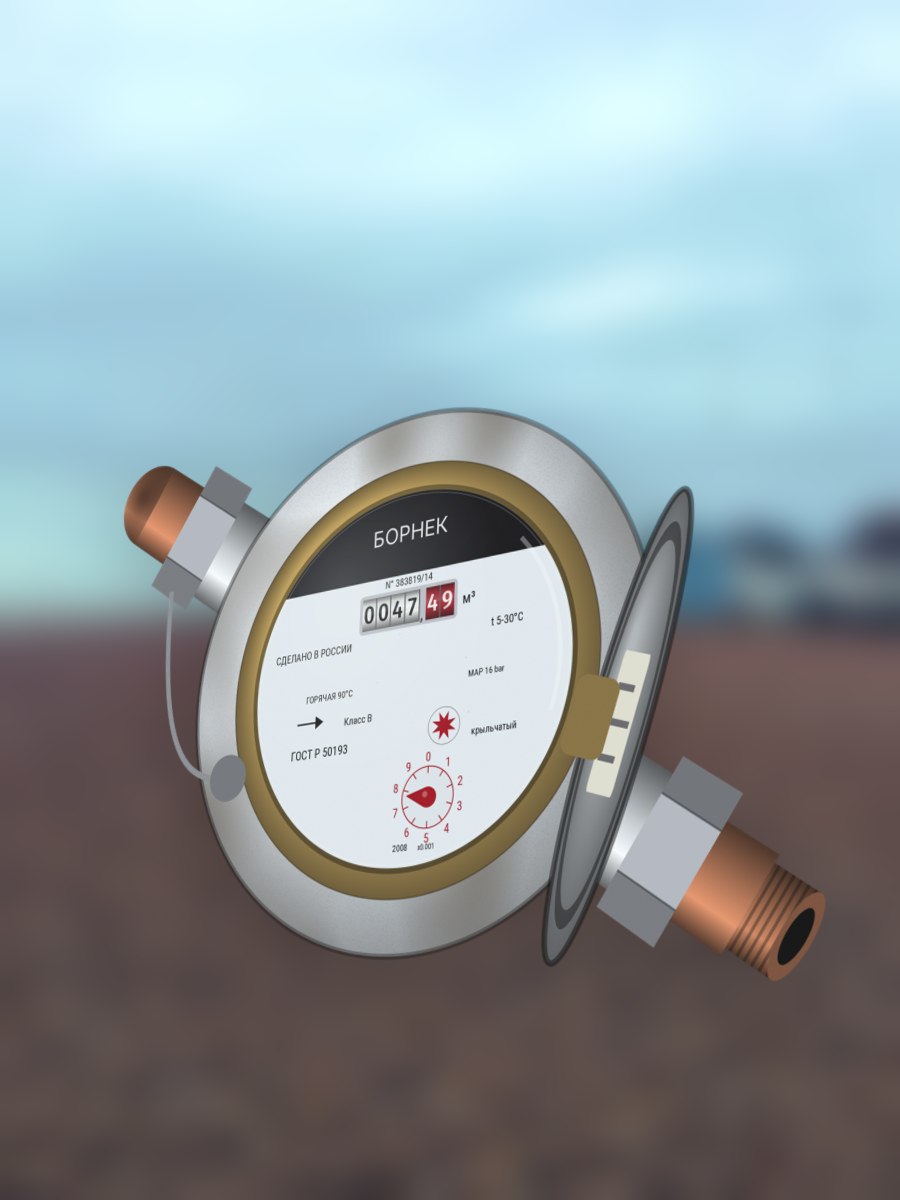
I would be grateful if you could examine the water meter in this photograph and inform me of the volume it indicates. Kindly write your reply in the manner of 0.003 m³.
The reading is 47.497 m³
